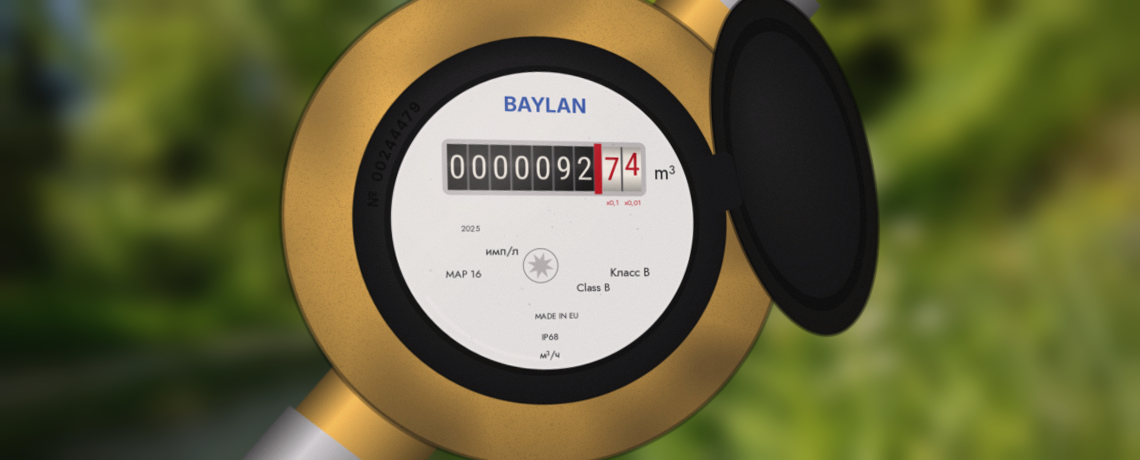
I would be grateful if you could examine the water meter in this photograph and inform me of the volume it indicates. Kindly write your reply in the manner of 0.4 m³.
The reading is 92.74 m³
